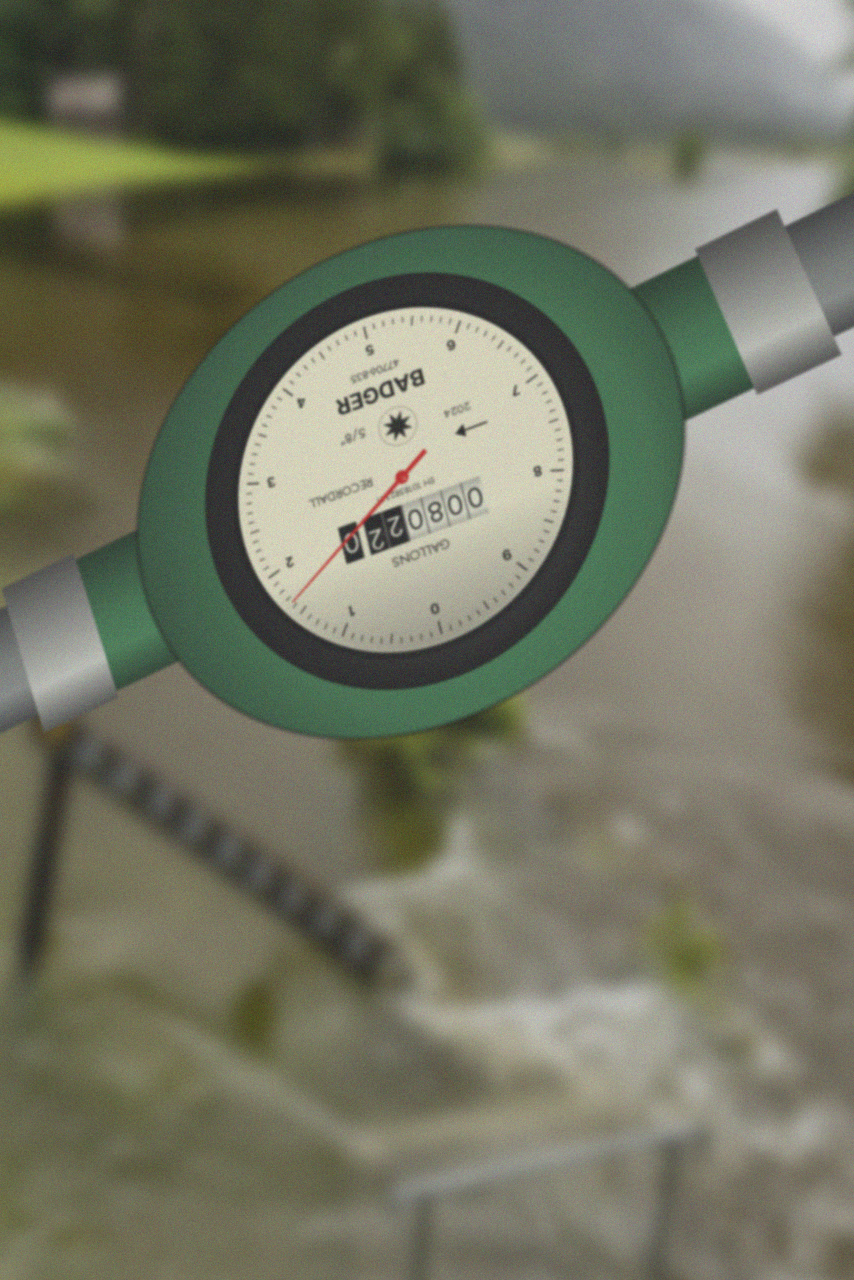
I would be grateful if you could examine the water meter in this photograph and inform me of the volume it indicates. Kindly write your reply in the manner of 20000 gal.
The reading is 80221.6 gal
